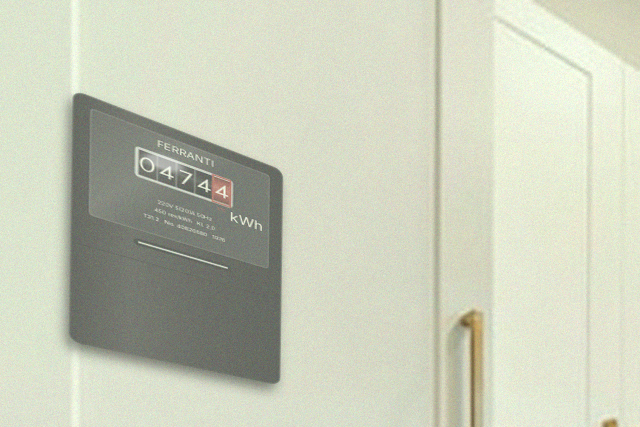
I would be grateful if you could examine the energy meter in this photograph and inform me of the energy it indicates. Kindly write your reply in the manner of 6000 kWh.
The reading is 474.4 kWh
